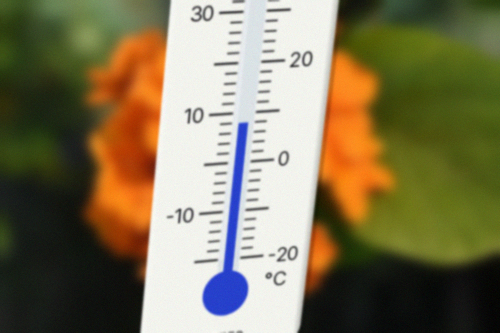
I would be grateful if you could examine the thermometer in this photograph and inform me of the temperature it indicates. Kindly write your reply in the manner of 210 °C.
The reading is 8 °C
